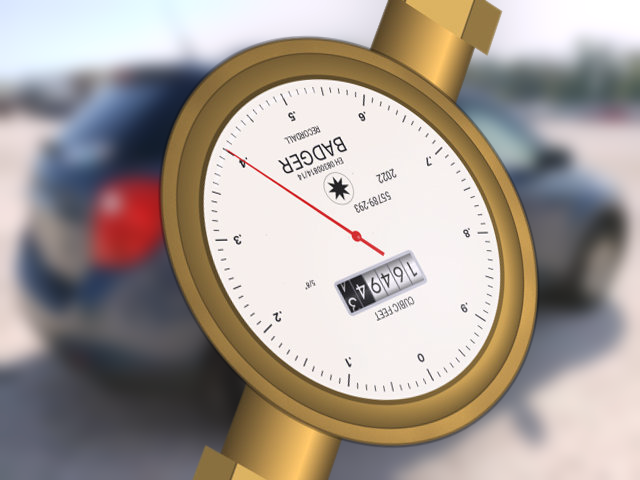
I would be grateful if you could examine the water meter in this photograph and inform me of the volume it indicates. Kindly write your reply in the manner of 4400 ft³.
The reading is 164943.40 ft³
